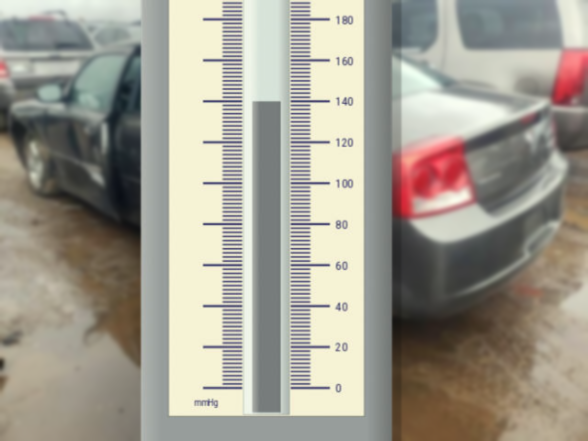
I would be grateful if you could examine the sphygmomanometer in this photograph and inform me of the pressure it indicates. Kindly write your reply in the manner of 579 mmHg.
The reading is 140 mmHg
